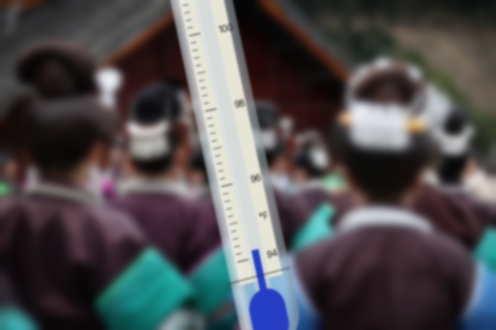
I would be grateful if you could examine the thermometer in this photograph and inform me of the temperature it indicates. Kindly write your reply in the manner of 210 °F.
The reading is 94.2 °F
